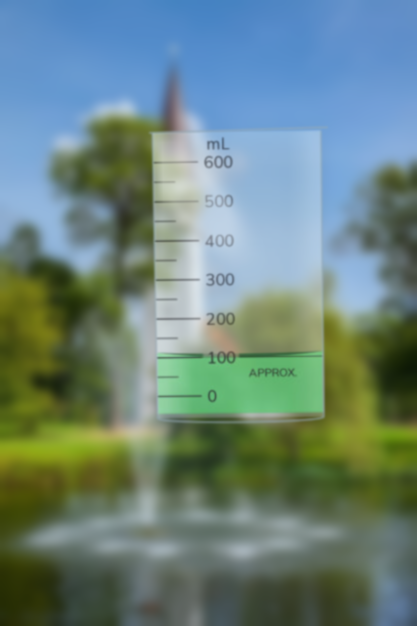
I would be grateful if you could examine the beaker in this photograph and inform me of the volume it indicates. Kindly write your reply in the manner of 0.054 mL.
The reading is 100 mL
